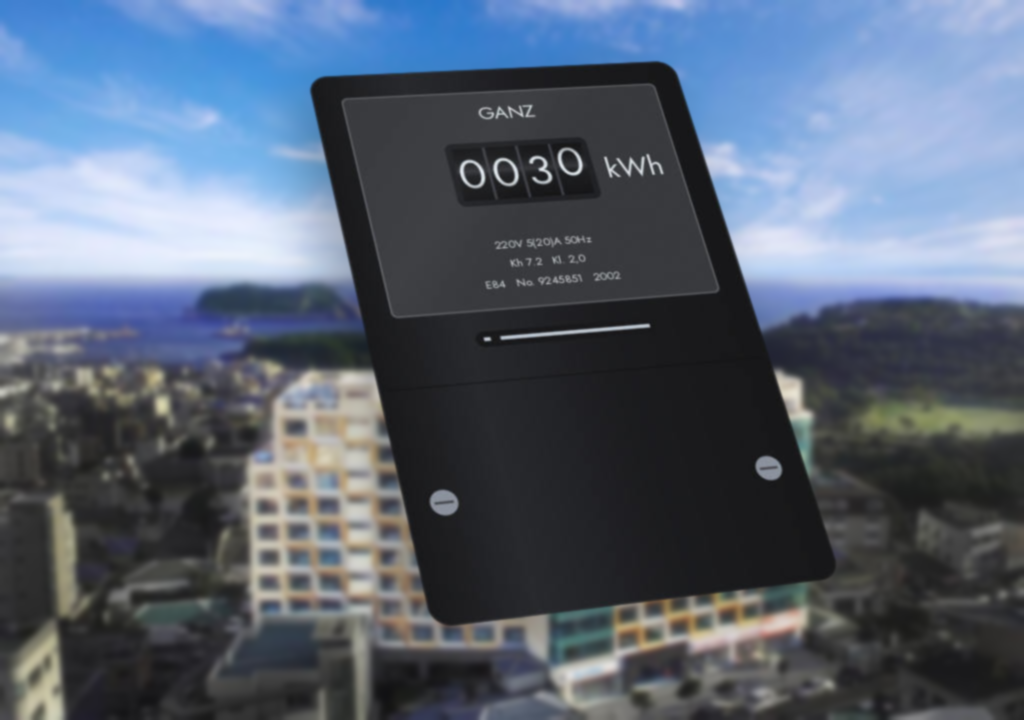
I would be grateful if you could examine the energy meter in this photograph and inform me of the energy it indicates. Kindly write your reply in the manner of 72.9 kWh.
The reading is 30 kWh
